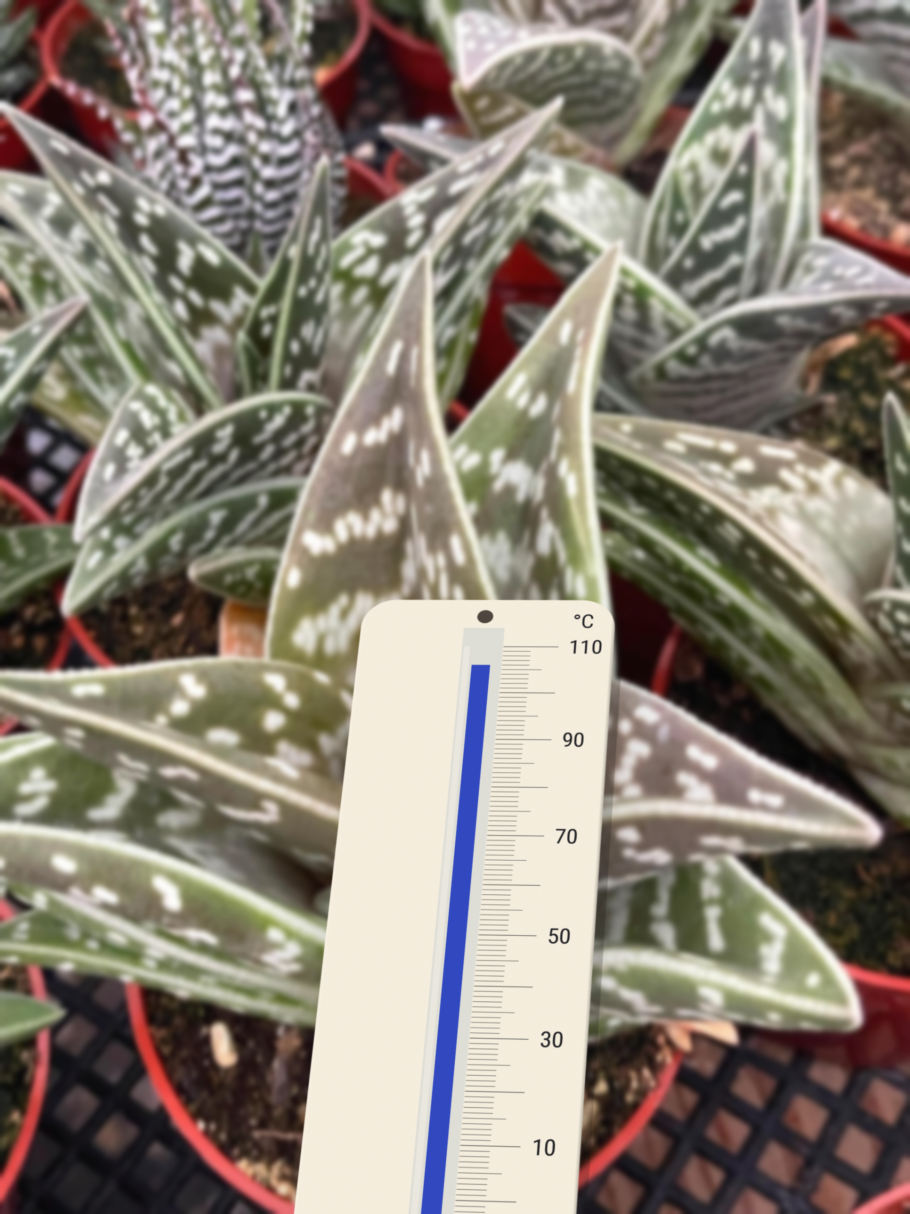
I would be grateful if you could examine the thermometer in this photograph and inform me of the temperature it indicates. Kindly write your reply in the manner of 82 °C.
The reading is 106 °C
